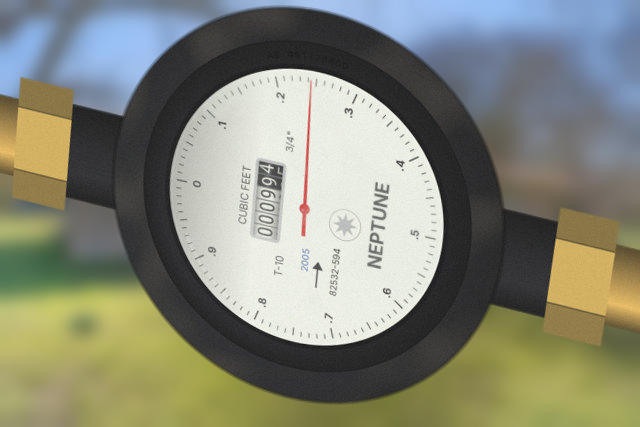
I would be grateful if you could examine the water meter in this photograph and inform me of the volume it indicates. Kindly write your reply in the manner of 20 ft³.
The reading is 994.24 ft³
